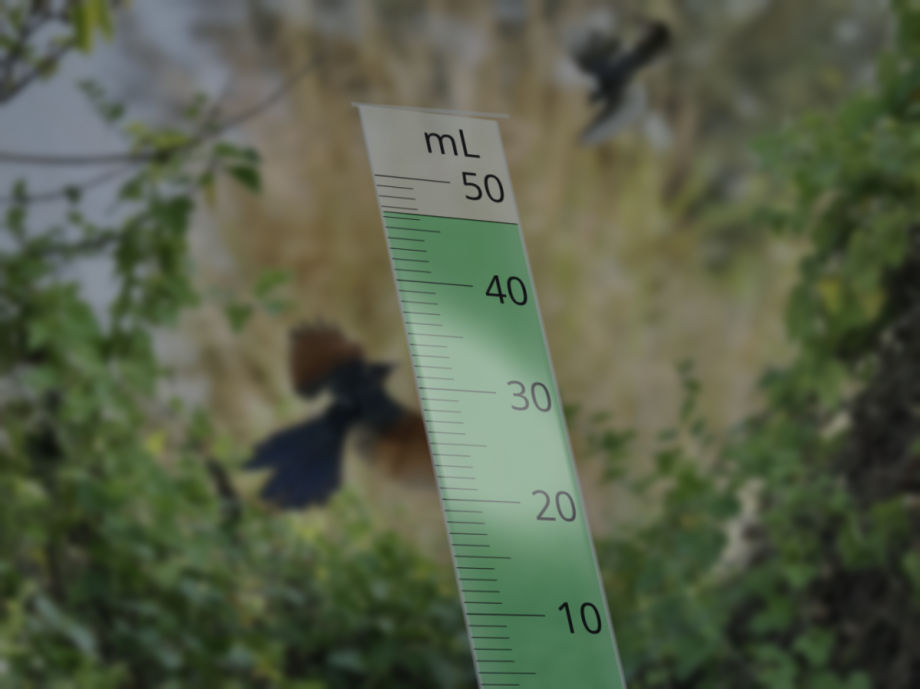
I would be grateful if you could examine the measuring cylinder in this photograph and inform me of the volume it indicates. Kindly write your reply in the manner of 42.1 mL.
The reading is 46.5 mL
